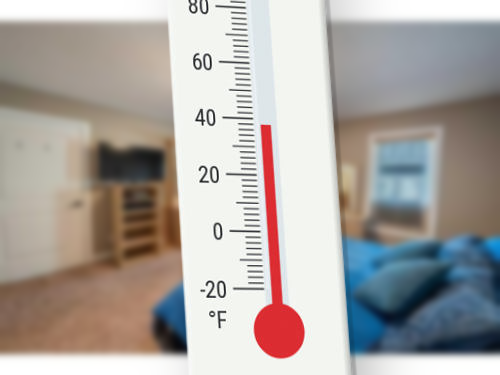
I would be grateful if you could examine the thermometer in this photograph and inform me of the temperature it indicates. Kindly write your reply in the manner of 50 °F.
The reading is 38 °F
